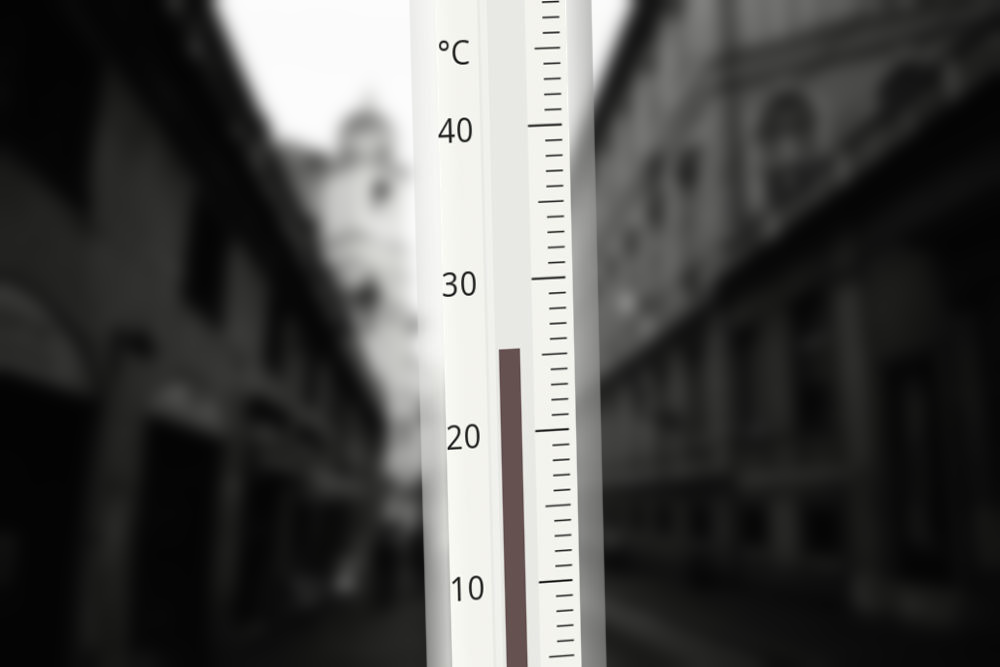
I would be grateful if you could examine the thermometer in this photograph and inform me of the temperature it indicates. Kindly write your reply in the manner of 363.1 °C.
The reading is 25.5 °C
